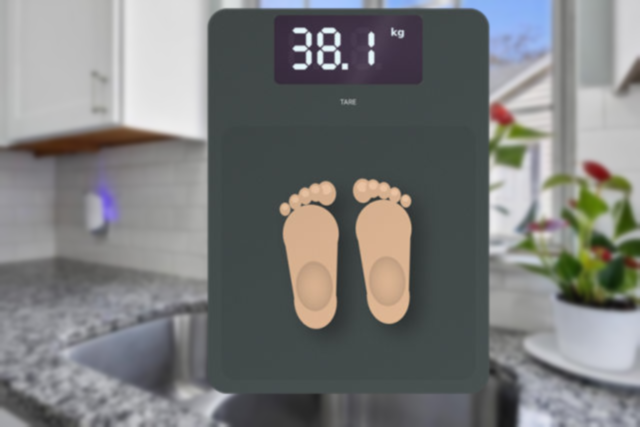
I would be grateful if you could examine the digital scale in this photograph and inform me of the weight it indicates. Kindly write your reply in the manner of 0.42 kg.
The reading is 38.1 kg
